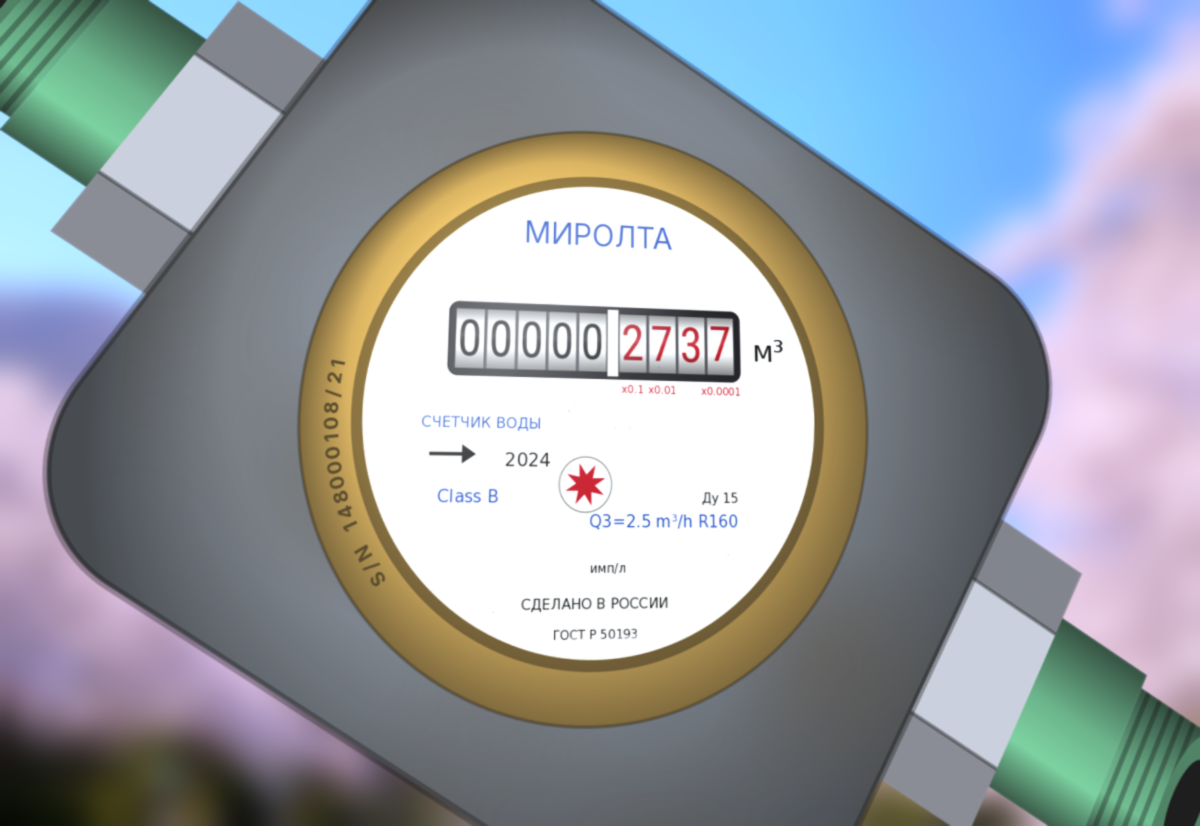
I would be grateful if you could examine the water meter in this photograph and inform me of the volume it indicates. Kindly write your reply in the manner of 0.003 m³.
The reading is 0.2737 m³
